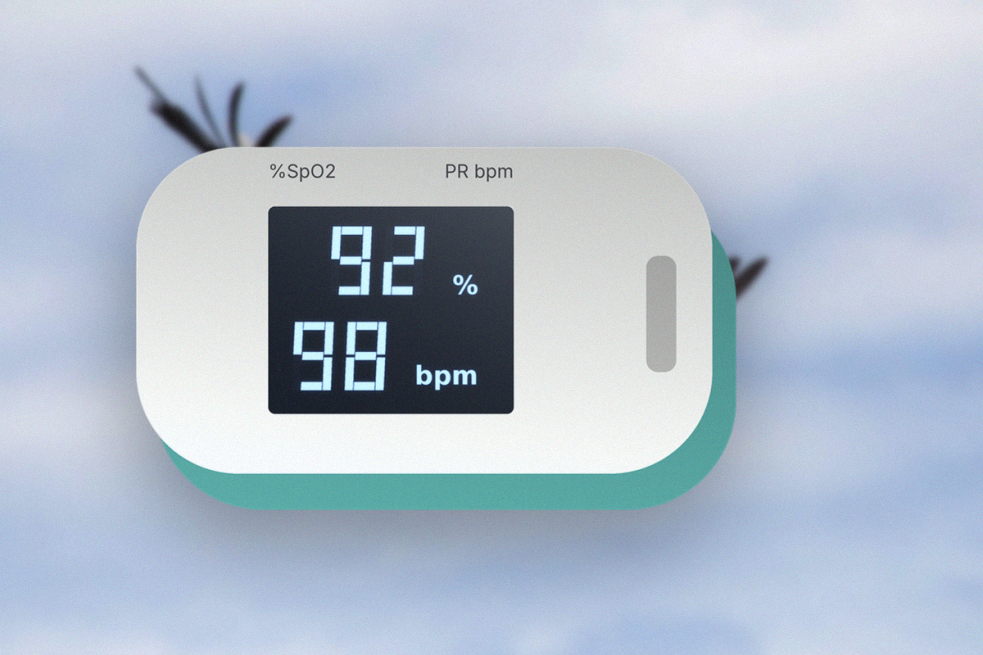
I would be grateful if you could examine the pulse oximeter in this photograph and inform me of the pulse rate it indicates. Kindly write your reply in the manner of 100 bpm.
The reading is 98 bpm
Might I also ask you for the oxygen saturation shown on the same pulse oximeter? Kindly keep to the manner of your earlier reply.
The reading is 92 %
